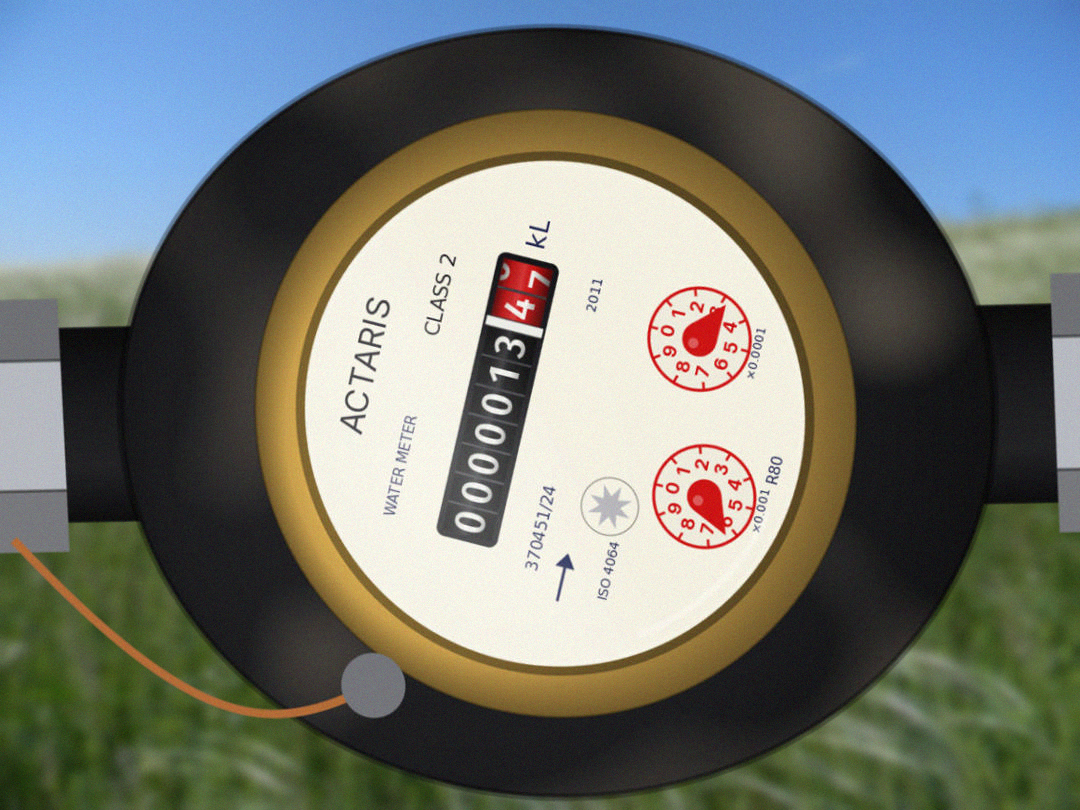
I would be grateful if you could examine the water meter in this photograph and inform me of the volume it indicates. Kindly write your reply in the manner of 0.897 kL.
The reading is 13.4663 kL
